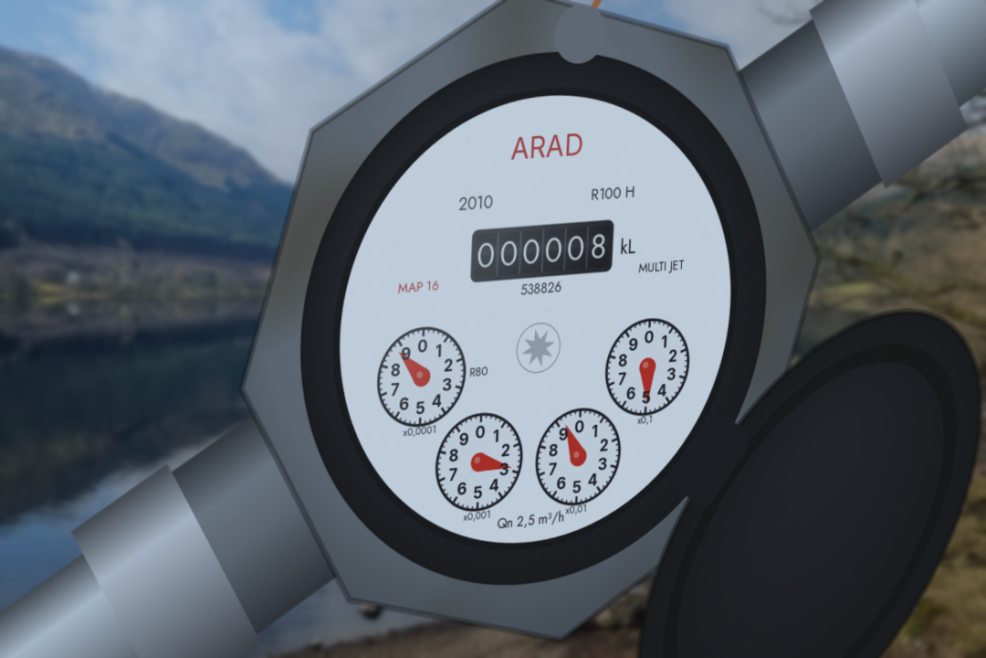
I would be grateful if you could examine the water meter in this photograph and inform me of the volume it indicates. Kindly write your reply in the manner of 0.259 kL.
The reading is 8.4928 kL
